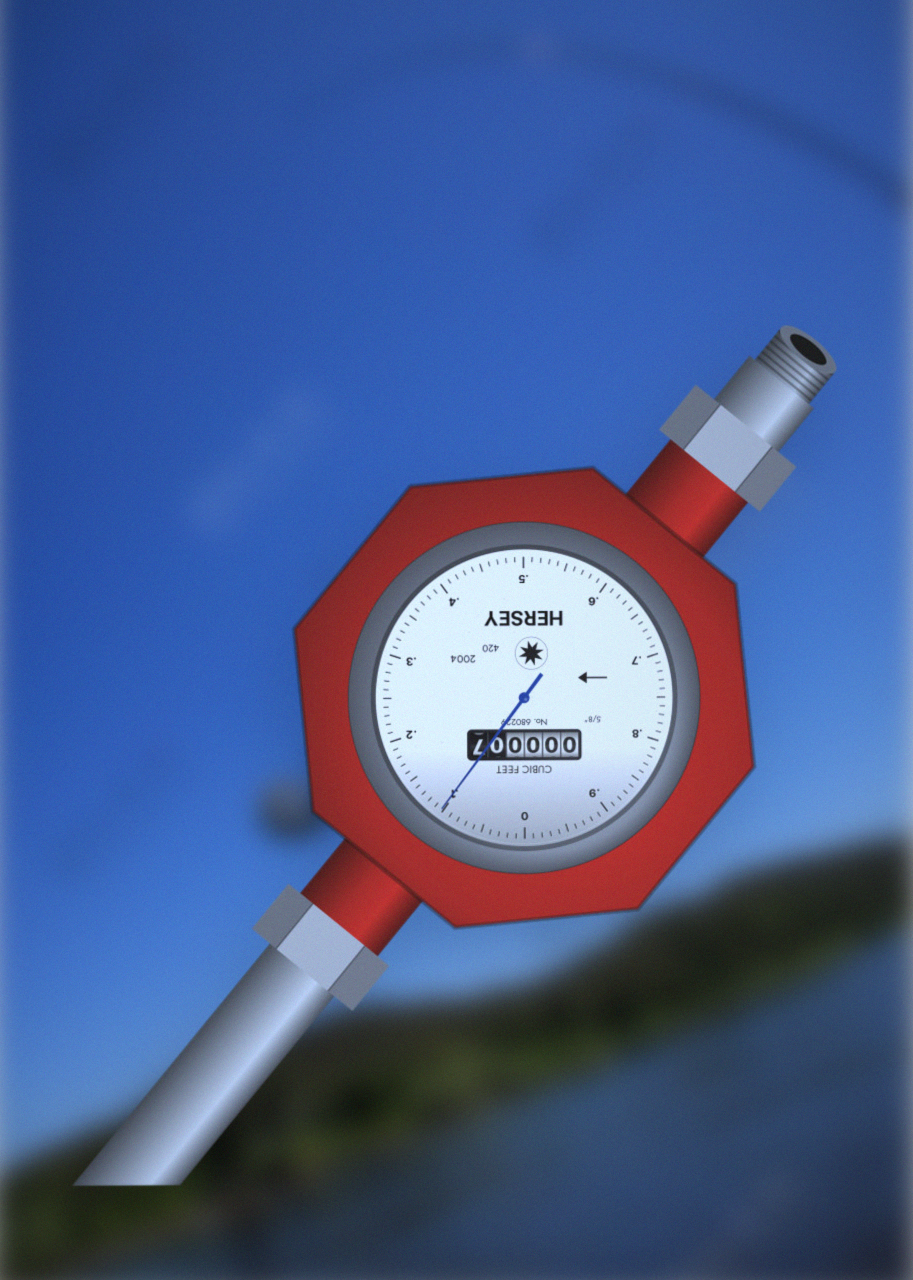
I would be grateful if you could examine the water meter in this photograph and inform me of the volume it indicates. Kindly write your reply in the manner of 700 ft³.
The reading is 7.10 ft³
